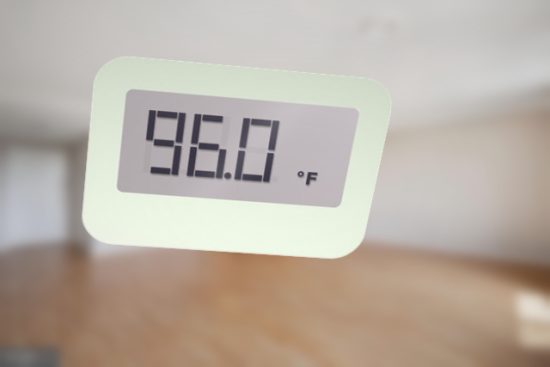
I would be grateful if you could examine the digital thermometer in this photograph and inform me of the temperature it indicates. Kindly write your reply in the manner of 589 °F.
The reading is 96.0 °F
